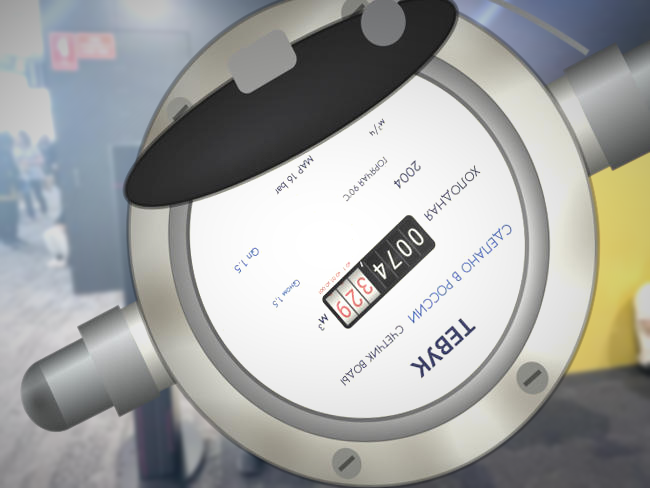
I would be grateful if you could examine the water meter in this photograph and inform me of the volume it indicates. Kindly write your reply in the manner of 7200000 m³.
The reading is 74.329 m³
